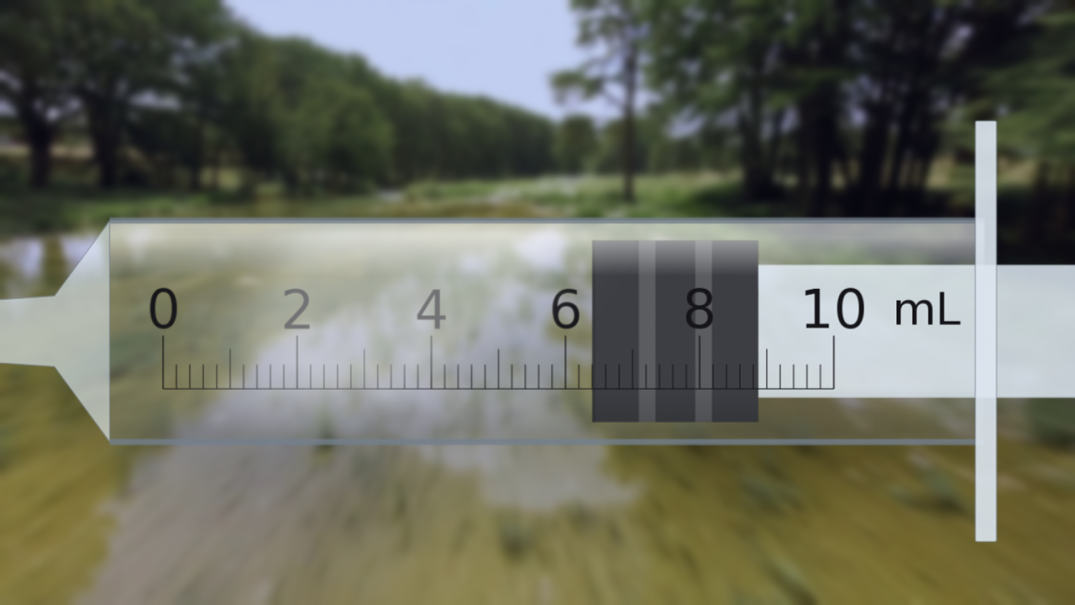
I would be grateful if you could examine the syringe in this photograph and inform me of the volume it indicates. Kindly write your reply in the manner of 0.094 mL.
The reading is 6.4 mL
